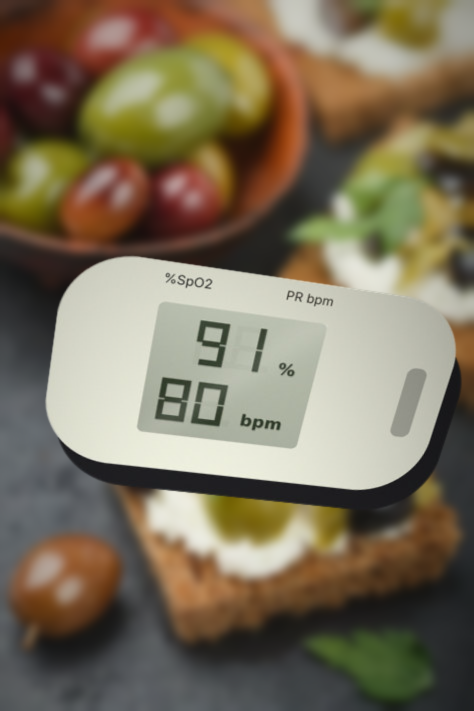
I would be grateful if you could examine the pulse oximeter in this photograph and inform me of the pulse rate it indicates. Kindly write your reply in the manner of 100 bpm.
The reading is 80 bpm
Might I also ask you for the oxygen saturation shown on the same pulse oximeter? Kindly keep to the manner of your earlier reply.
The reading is 91 %
